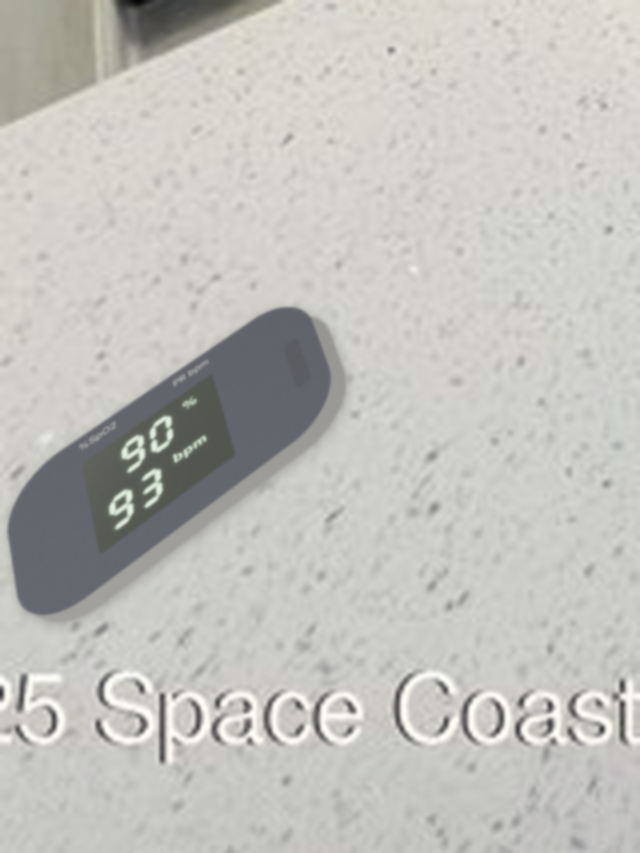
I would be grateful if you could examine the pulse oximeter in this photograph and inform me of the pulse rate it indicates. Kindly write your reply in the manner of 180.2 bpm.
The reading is 93 bpm
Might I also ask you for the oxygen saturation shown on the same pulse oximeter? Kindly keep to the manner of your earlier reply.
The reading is 90 %
